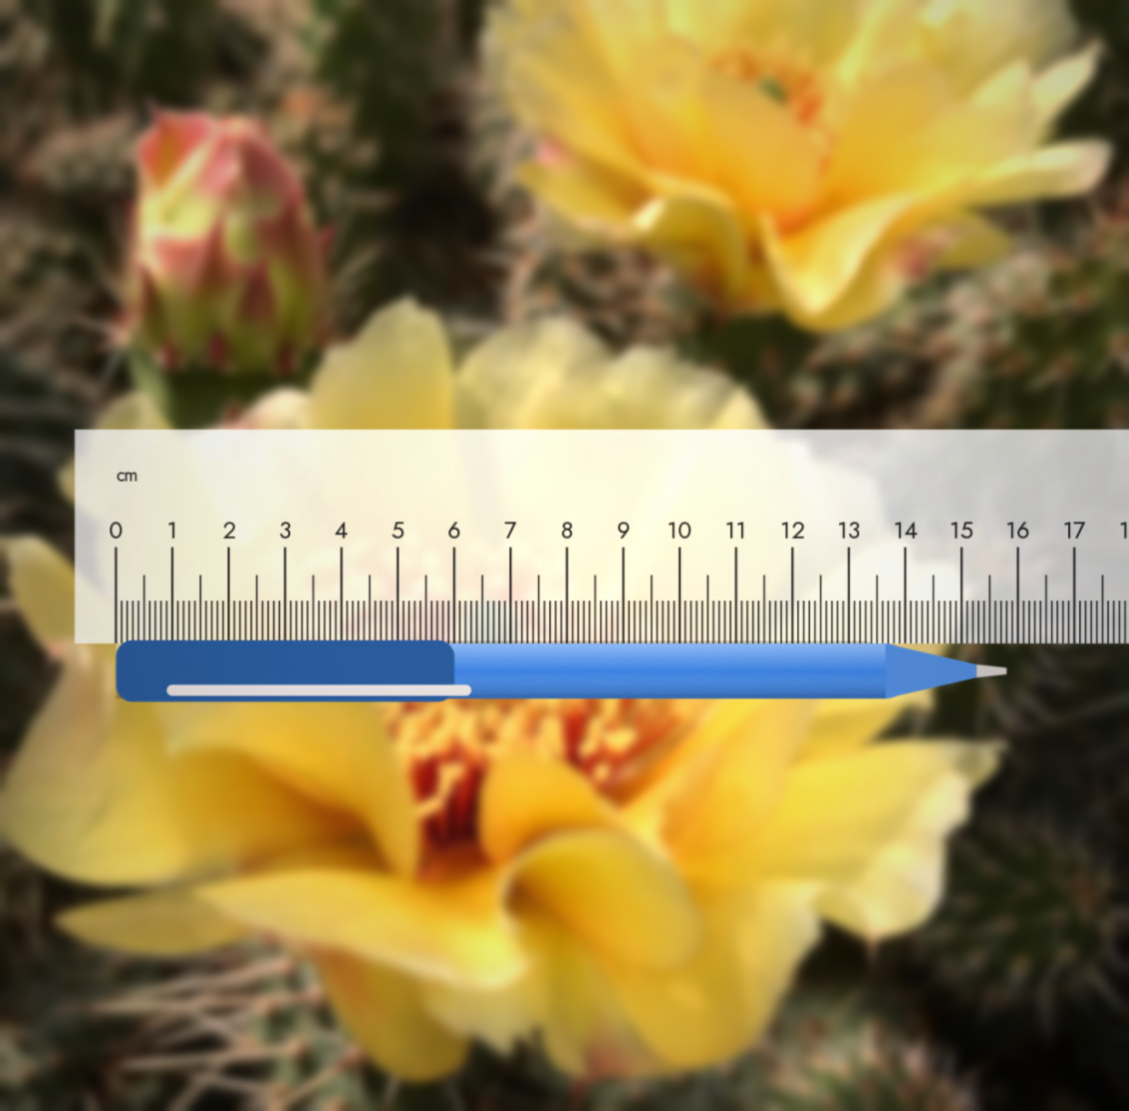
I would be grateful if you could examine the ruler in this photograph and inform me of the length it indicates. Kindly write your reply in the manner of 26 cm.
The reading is 15.8 cm
